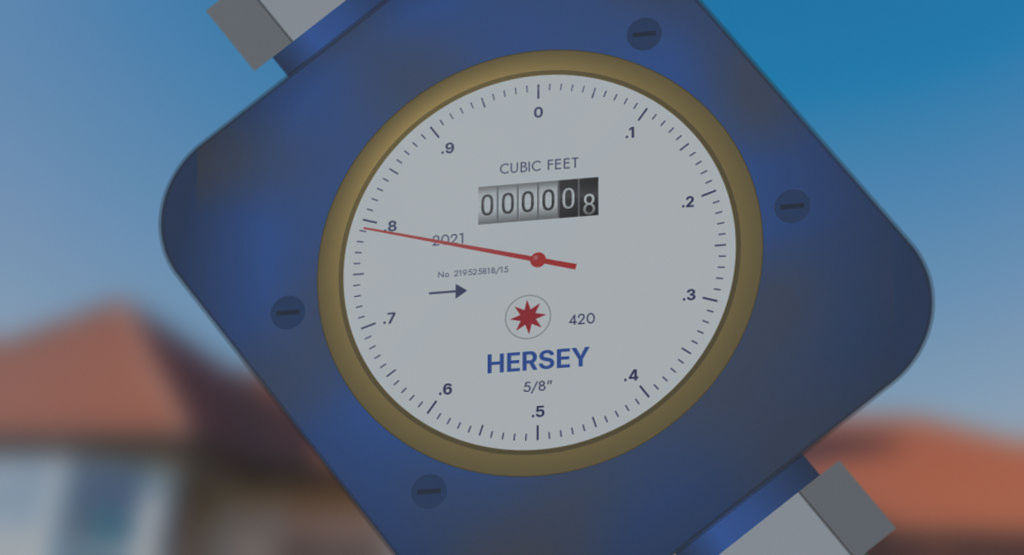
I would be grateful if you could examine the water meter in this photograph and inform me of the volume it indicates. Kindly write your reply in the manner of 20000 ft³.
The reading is 7.79 ft³
